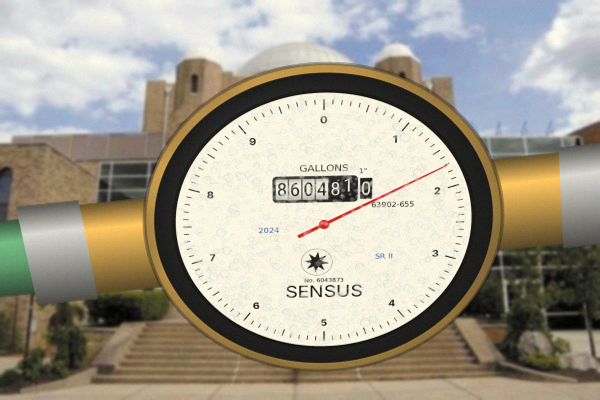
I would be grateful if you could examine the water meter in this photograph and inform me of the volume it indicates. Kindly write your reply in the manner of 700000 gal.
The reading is 8604811.7 gal
